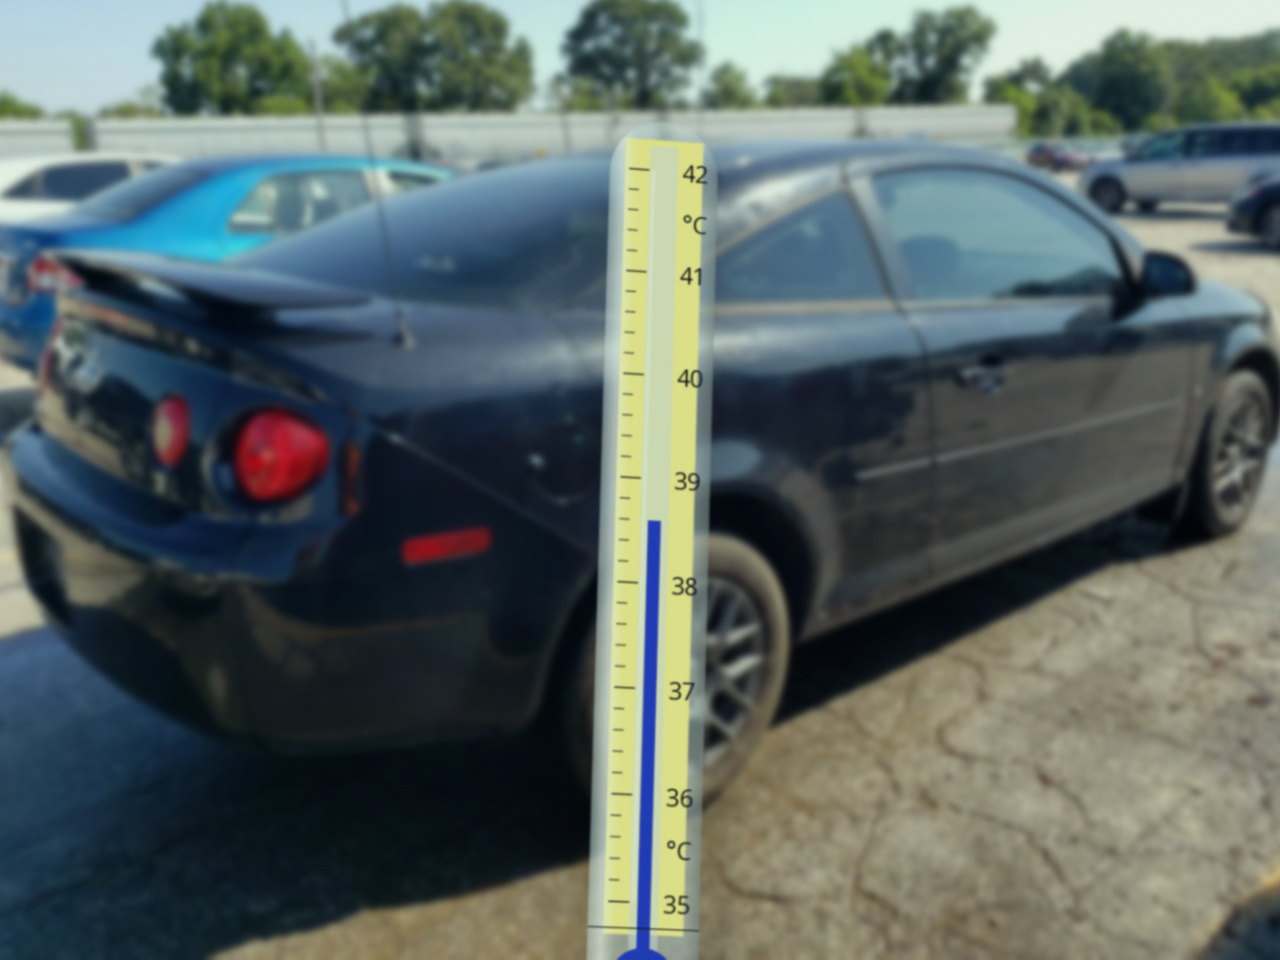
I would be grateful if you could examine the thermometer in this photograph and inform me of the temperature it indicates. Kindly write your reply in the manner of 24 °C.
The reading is 38.6 °C
